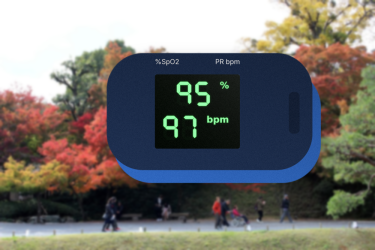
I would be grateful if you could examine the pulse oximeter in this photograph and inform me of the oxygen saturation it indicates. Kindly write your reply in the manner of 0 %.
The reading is 95 %
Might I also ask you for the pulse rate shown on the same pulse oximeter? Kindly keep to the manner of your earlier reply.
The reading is 97 bpm
